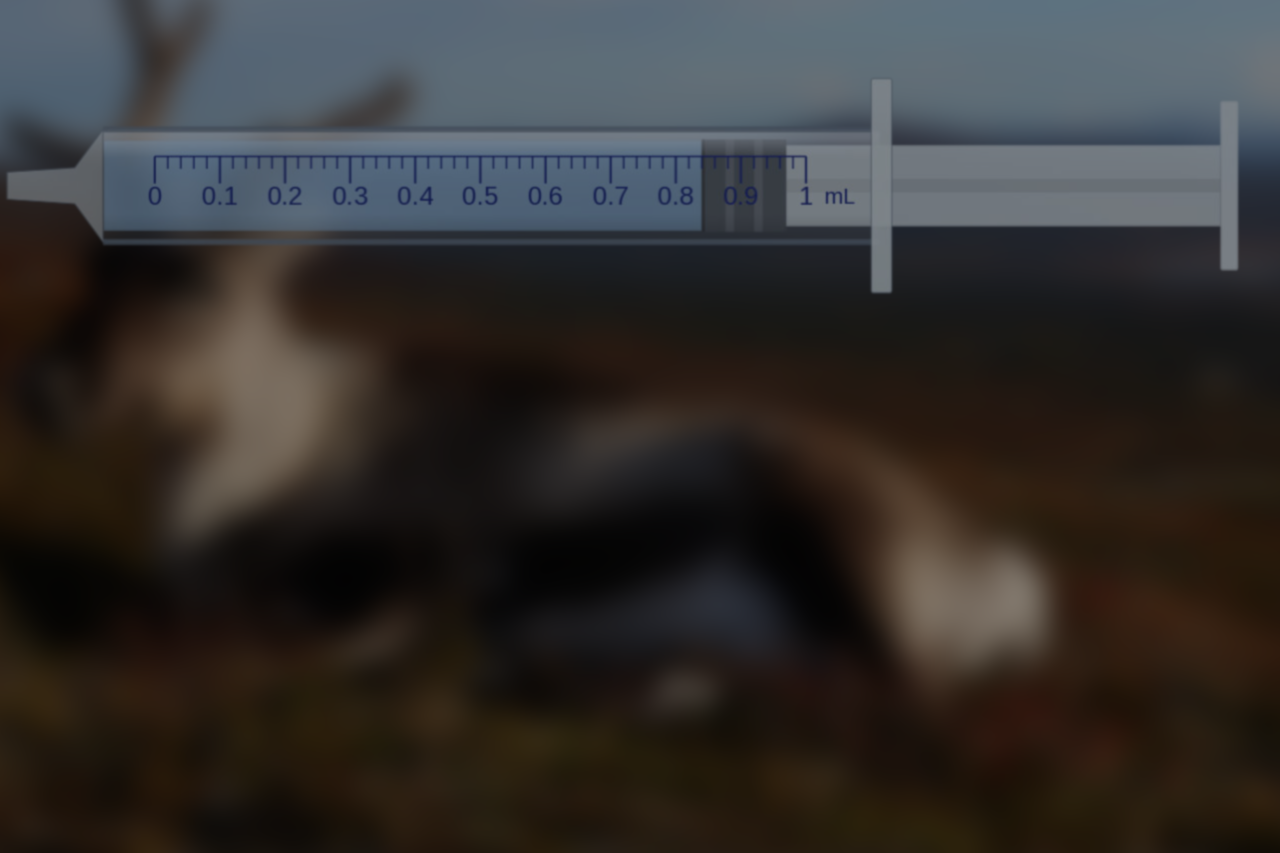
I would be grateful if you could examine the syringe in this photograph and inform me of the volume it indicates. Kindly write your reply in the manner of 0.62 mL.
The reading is 0.84 mL
